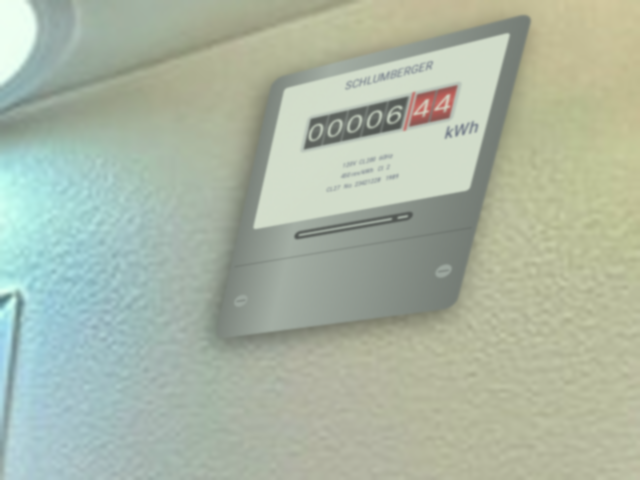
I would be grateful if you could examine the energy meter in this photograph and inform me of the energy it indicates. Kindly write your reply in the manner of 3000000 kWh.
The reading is 6.44 kWh
